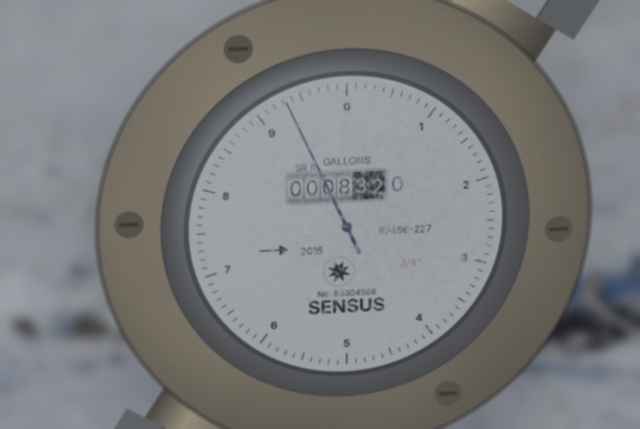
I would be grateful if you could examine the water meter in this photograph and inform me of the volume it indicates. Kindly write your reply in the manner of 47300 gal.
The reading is 8319.3 gal
